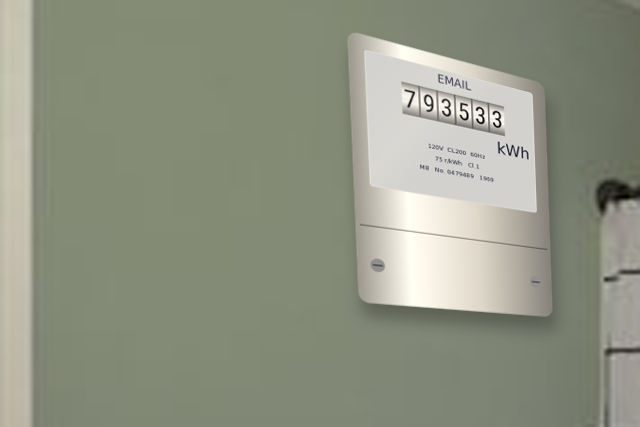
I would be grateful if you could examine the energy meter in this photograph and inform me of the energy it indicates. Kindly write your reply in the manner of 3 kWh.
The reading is 793533 kWh
